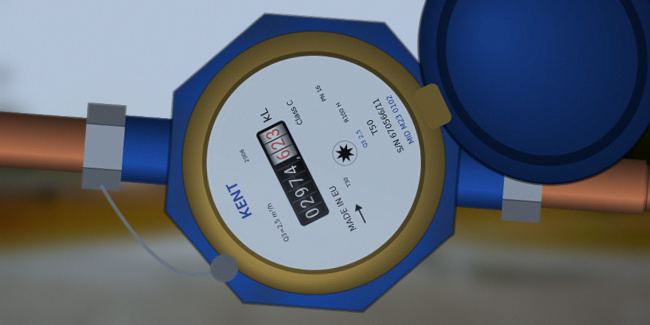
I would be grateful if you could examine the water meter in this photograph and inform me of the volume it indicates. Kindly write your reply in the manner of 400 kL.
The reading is 2974.623 kL
